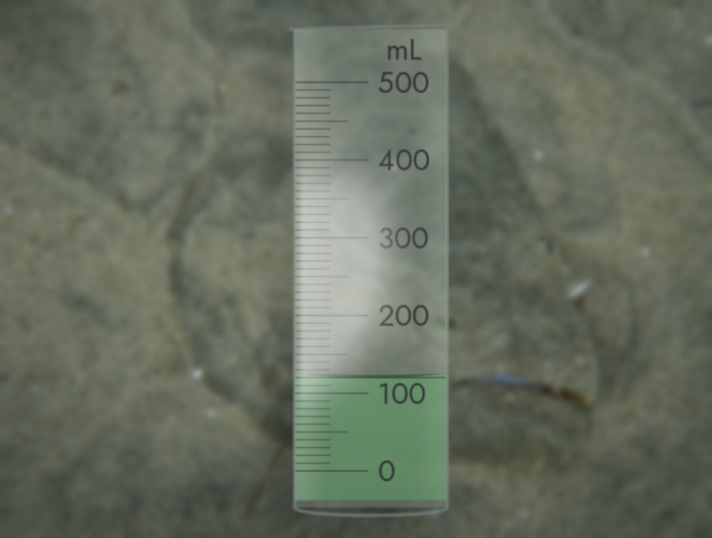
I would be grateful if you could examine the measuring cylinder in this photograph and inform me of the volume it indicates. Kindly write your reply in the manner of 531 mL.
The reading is 120 mL
